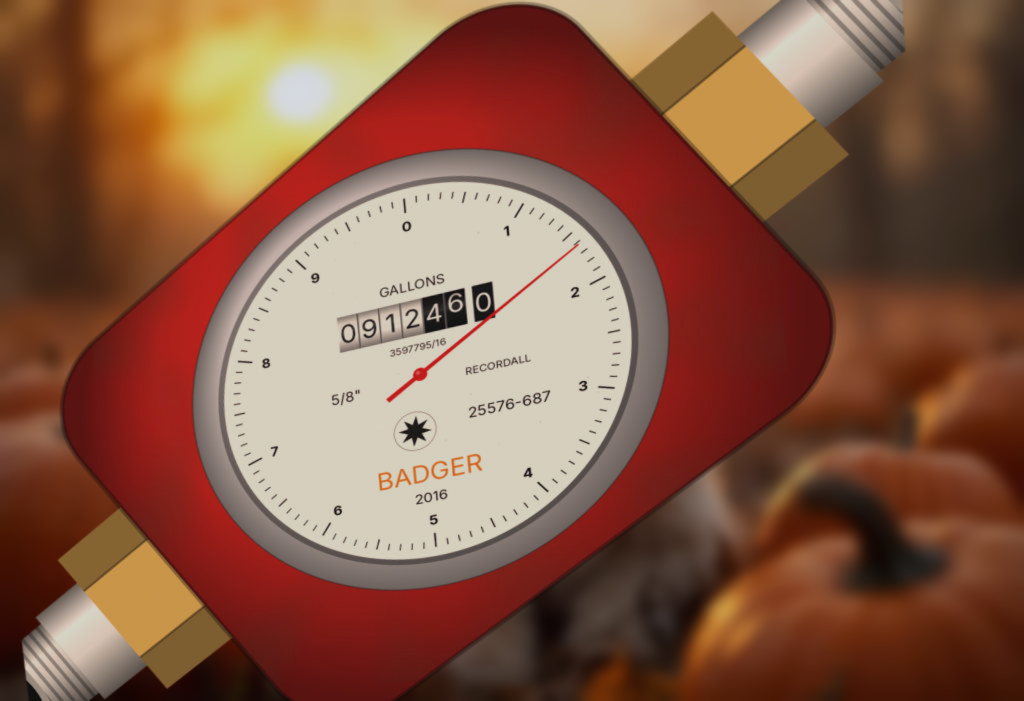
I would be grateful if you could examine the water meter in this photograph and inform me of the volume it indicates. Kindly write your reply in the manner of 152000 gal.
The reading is 912461.6 gal
